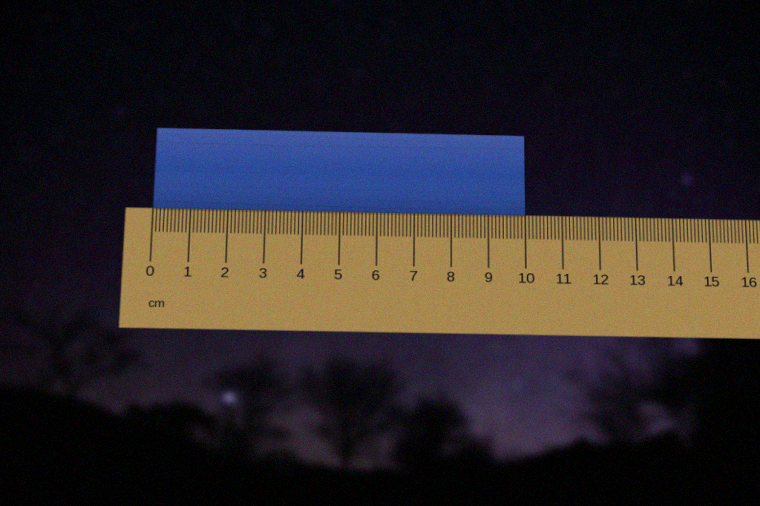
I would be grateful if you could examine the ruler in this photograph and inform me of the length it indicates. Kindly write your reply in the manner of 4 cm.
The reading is 10 cm
